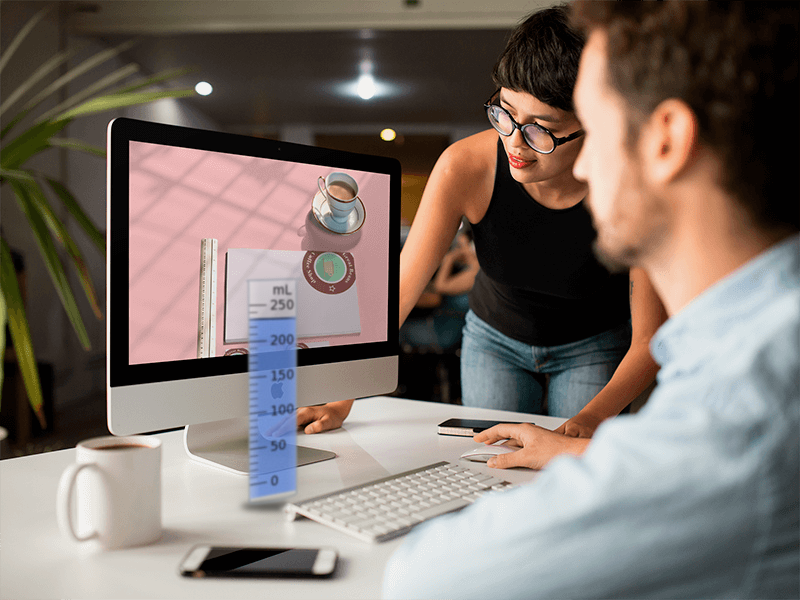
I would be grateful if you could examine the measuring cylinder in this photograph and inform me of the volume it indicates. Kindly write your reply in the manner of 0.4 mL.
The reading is 230 mL
